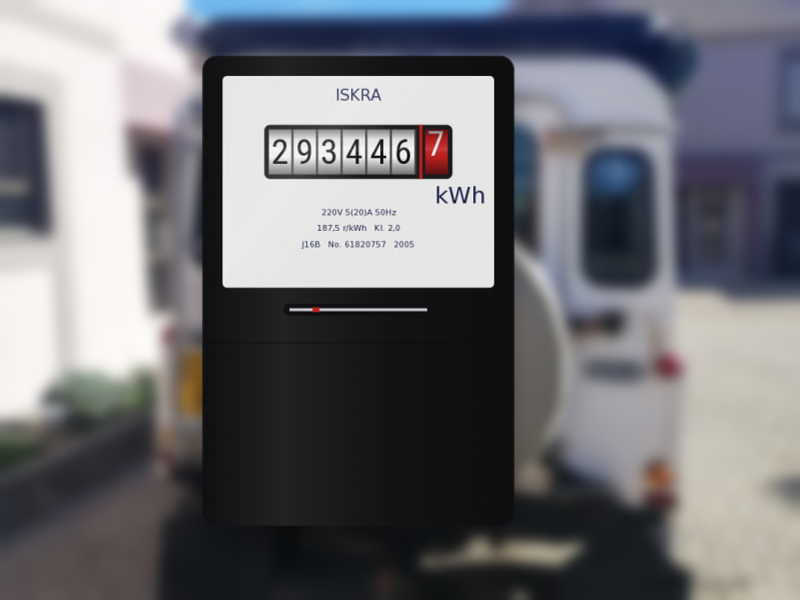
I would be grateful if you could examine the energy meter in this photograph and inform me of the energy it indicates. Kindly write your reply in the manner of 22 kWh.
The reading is 293446.7 kWh
